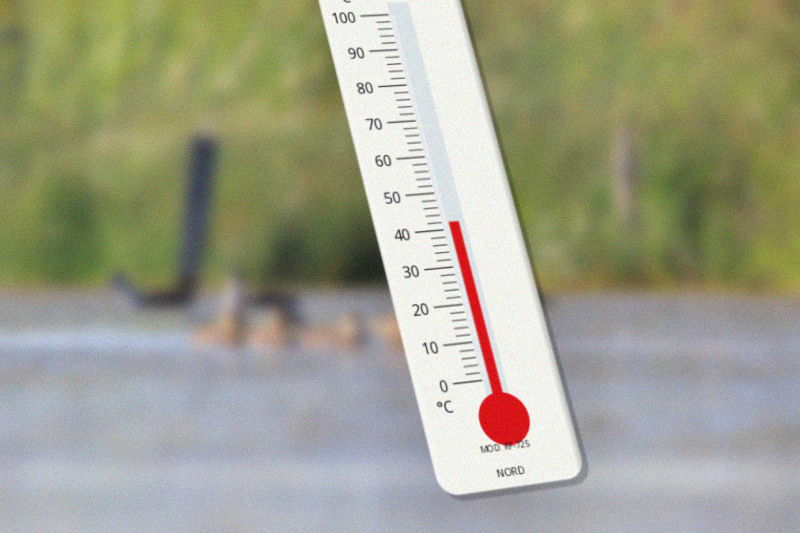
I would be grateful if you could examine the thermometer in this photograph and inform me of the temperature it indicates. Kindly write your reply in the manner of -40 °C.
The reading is 42 °C
